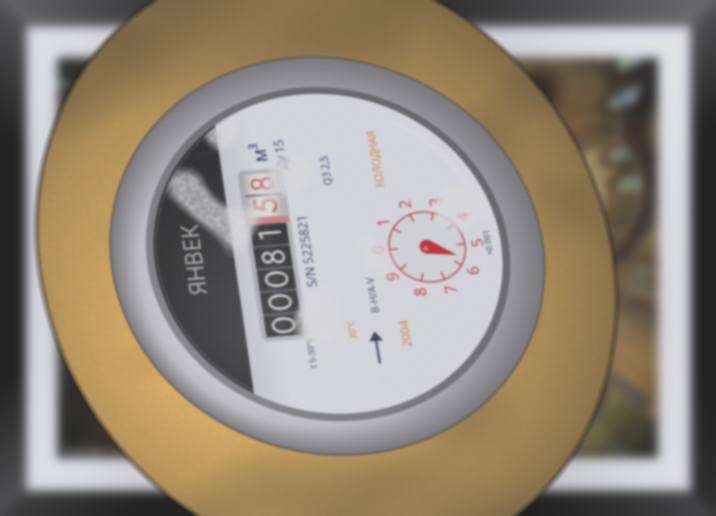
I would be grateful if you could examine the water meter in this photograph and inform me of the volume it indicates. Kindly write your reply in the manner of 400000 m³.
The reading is 81.585 m³
